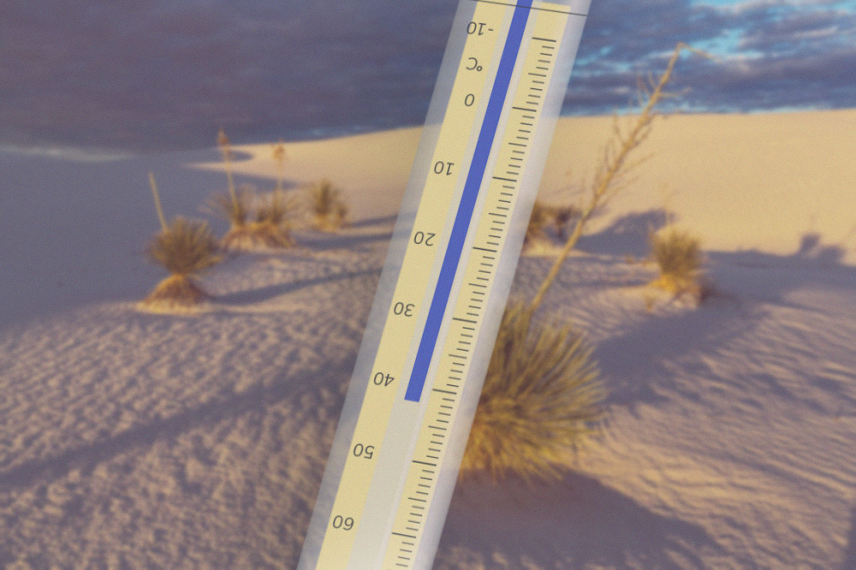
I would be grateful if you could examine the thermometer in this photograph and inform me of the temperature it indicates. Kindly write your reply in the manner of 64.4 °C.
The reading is 42 °C
